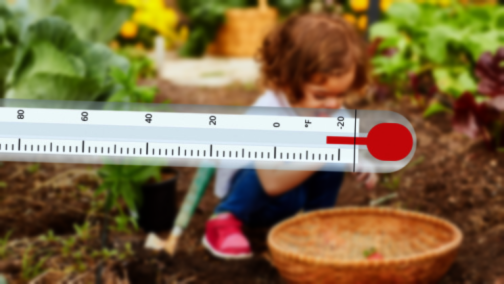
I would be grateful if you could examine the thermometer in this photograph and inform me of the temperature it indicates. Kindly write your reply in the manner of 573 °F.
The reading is -16 °F
